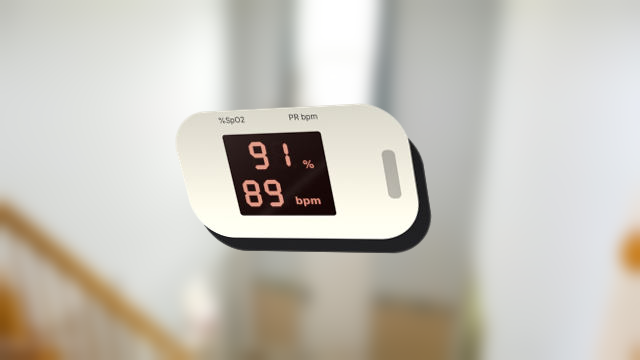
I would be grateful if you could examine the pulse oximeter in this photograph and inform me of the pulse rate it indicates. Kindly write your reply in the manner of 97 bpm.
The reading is 89 bpm
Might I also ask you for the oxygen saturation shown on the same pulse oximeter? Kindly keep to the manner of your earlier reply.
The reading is 91 %
